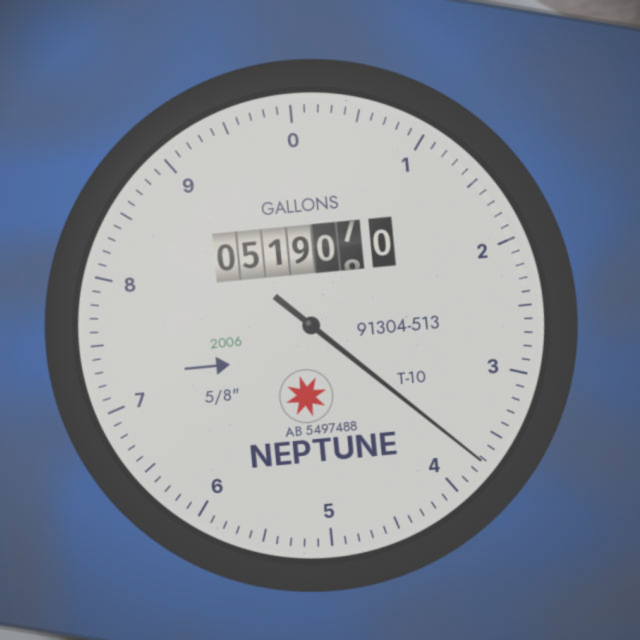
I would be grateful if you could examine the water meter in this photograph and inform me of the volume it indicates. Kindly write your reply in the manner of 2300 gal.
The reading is 519073.7 gal
